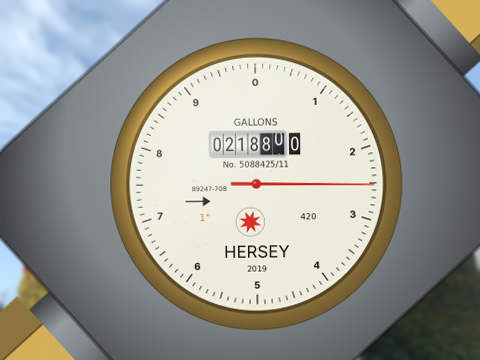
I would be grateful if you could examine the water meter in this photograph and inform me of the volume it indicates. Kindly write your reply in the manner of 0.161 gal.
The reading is 218802.5 gal
